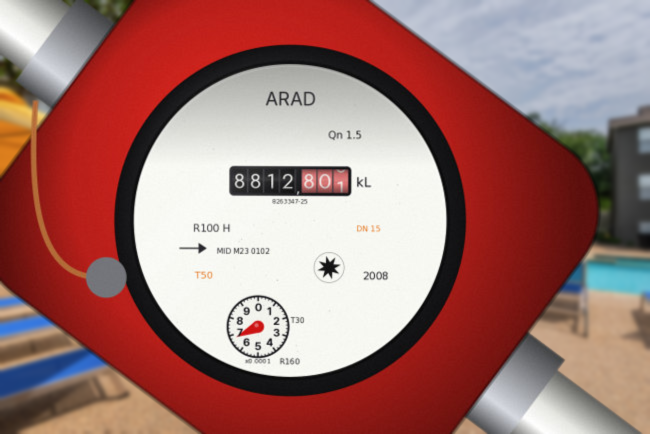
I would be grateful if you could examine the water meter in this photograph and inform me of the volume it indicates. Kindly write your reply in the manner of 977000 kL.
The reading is 8812.8006 kL
